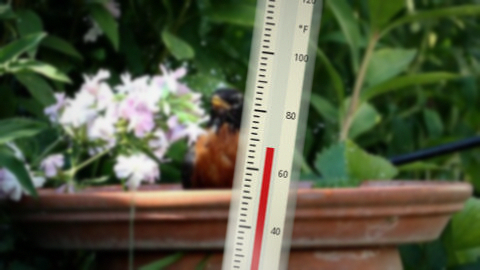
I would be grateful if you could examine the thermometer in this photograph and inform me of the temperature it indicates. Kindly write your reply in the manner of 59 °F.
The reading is 68 °F
